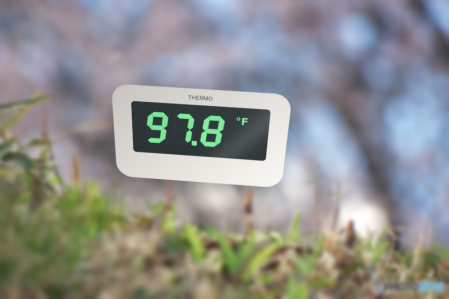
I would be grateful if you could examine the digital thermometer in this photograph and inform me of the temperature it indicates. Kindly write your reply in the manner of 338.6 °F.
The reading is 97.8 °F
